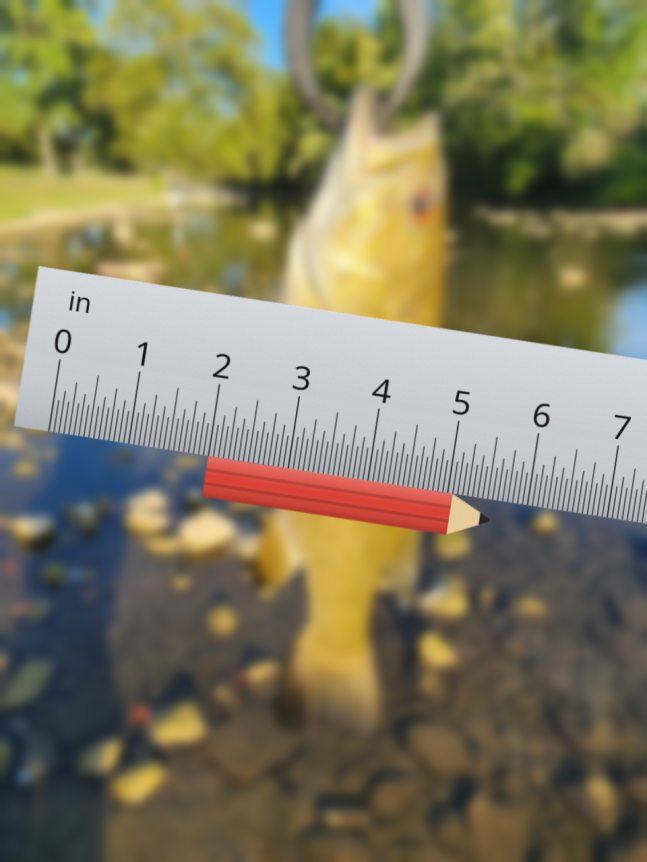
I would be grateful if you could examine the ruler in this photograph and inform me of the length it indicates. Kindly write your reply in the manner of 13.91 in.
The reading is 3.5625 in
